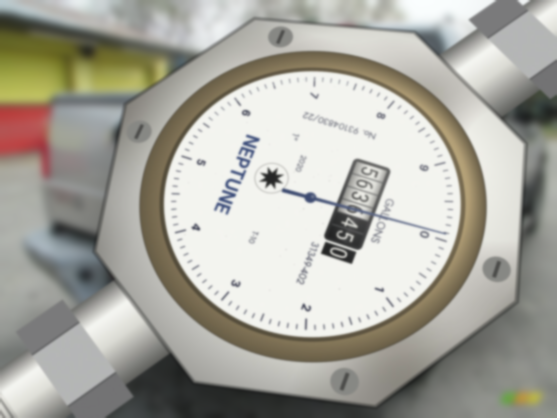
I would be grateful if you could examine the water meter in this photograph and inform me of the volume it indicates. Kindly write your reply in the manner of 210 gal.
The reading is 5636449.9 gal
